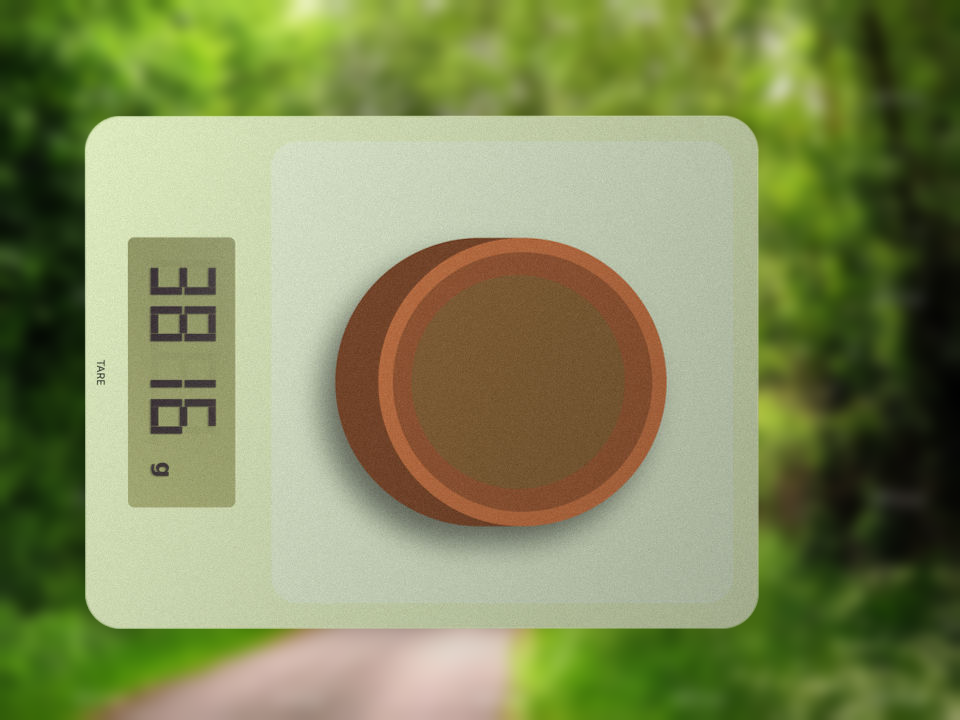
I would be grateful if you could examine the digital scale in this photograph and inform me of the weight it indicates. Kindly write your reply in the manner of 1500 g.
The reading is 3816 g
